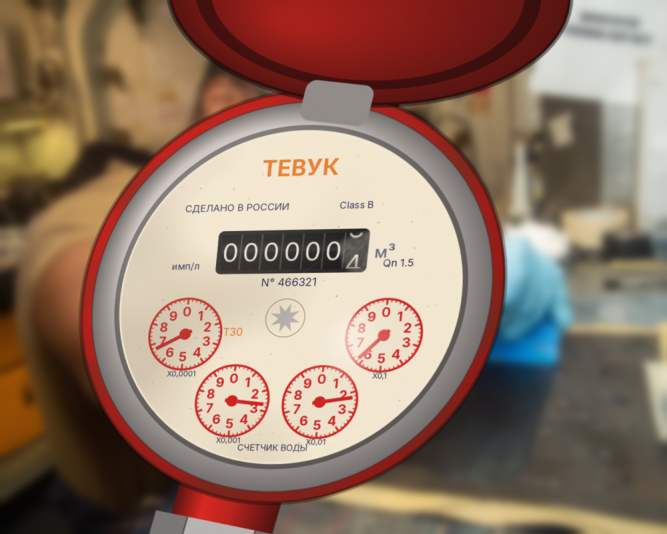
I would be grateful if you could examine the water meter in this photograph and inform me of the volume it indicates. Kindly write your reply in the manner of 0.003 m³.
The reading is 3.6226 m³
